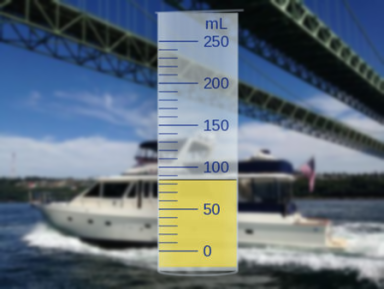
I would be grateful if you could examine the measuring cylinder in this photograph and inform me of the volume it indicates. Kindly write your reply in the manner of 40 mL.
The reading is 85 mL
